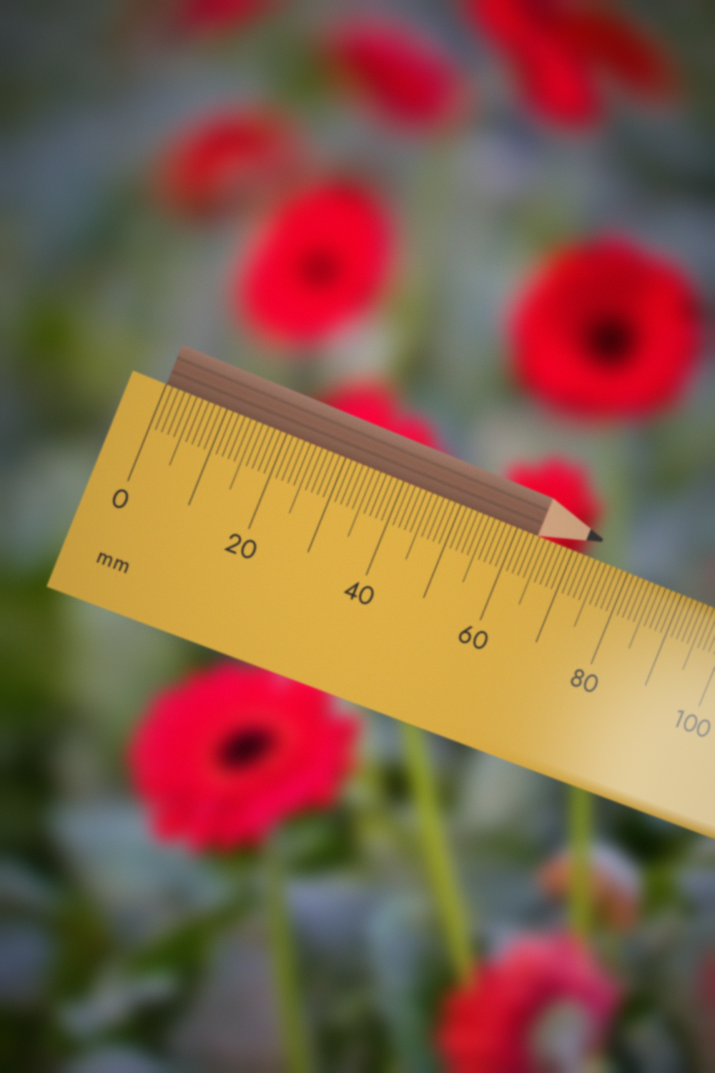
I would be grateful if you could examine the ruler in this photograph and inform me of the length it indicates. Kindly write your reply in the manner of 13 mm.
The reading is 74 mm
